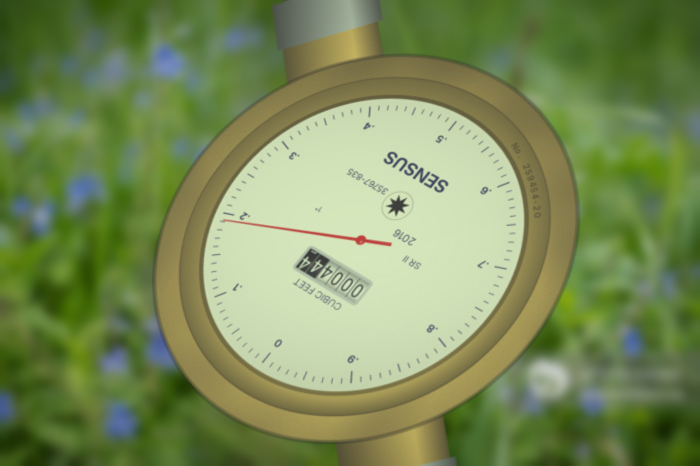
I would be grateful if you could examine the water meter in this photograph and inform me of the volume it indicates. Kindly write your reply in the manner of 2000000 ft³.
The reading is 444.19 ft³
